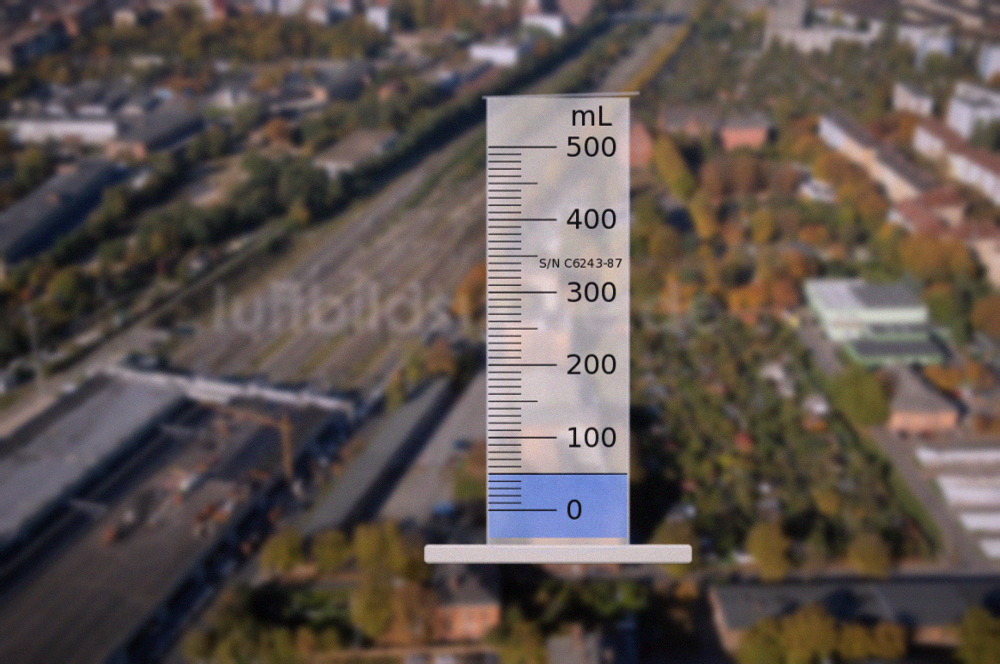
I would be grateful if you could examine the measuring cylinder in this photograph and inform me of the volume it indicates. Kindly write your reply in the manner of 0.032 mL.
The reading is 50 mL
